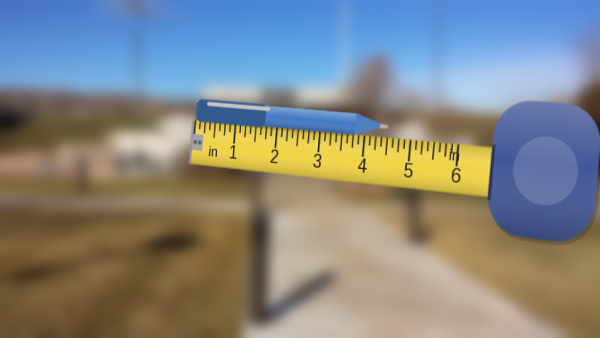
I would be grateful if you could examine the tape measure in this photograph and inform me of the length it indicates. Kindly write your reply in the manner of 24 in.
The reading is 4.5 in
